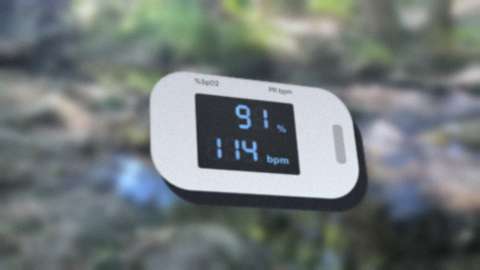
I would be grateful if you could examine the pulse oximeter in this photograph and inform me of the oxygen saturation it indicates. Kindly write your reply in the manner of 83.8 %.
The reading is 91 %
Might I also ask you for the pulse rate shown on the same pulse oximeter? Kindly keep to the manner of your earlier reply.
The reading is 114 bpm
